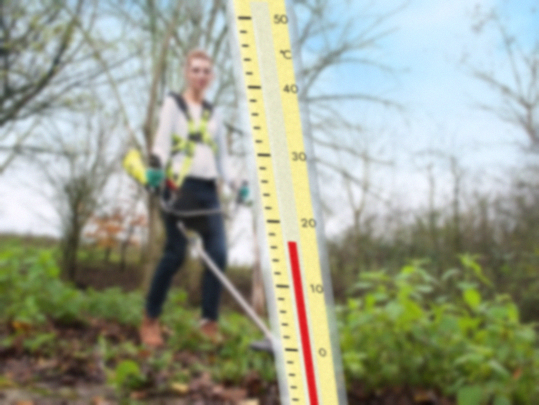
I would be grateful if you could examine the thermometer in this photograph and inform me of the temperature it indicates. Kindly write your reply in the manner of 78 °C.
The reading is 17 °C
